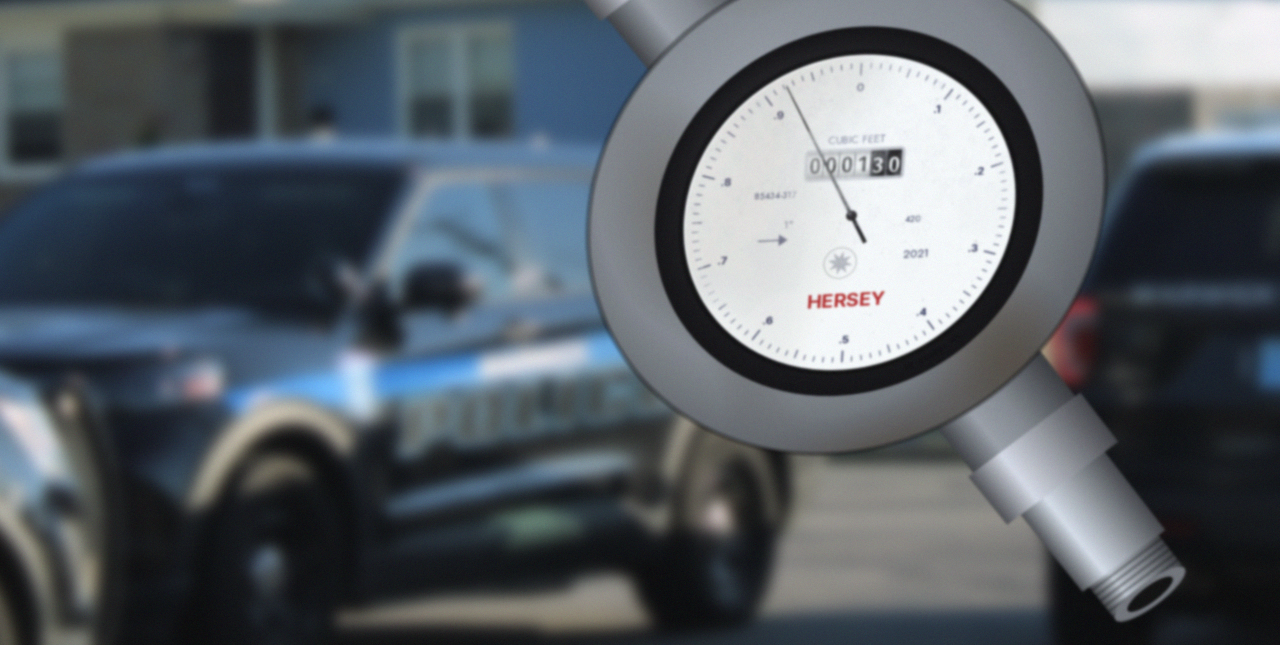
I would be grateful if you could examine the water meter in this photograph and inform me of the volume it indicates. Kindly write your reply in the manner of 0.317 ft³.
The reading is 129.92 ft³
